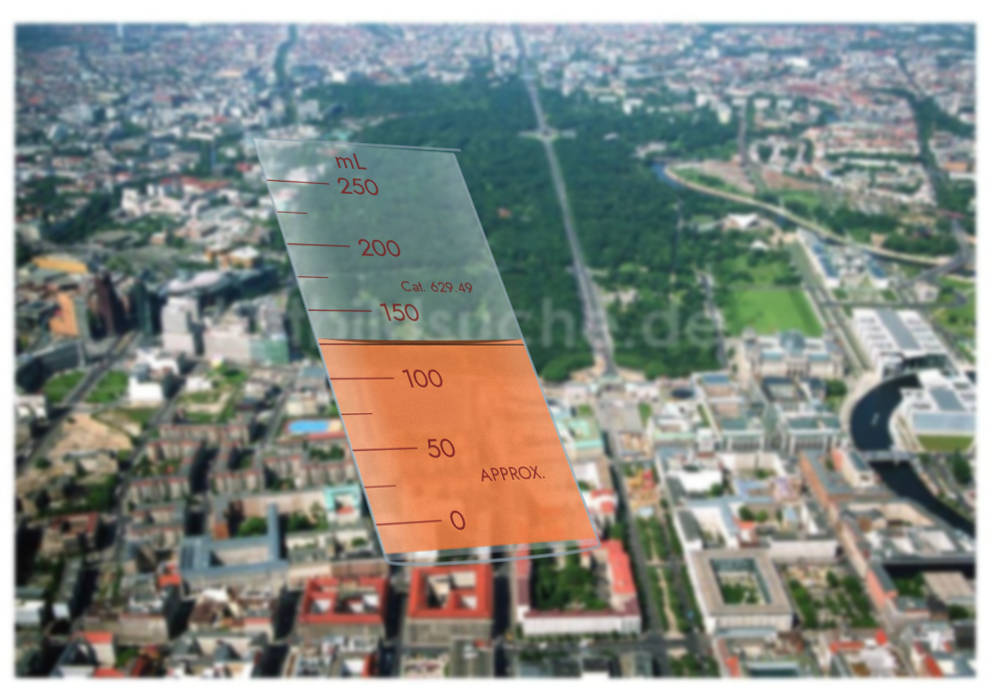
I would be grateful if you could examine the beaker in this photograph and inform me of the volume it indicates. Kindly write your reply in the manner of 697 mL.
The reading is 125 mL
